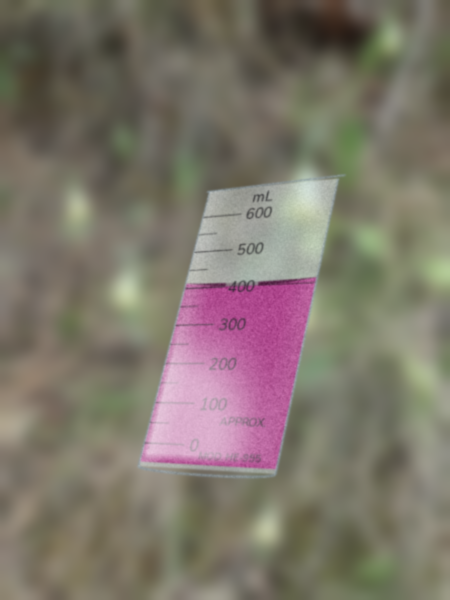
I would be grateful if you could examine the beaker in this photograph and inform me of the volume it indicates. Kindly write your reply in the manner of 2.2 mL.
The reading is 400 mL
